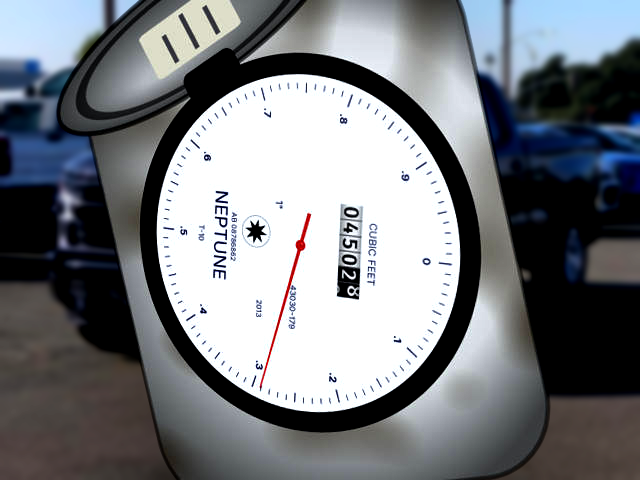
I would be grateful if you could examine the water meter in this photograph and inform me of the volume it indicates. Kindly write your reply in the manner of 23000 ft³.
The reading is 45028.29 ft³
